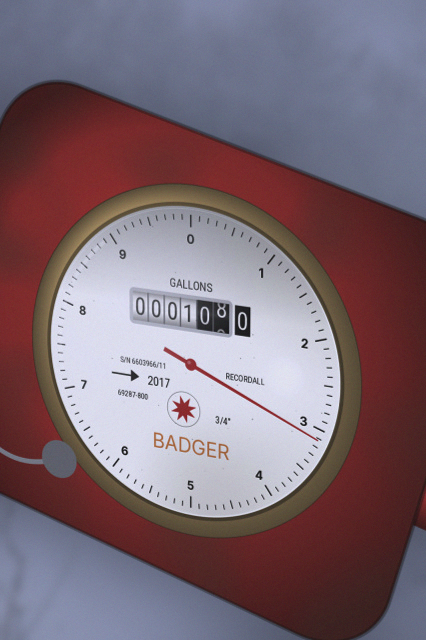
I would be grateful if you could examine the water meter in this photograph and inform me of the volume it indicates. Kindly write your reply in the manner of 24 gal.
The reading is 1083.1 gal
